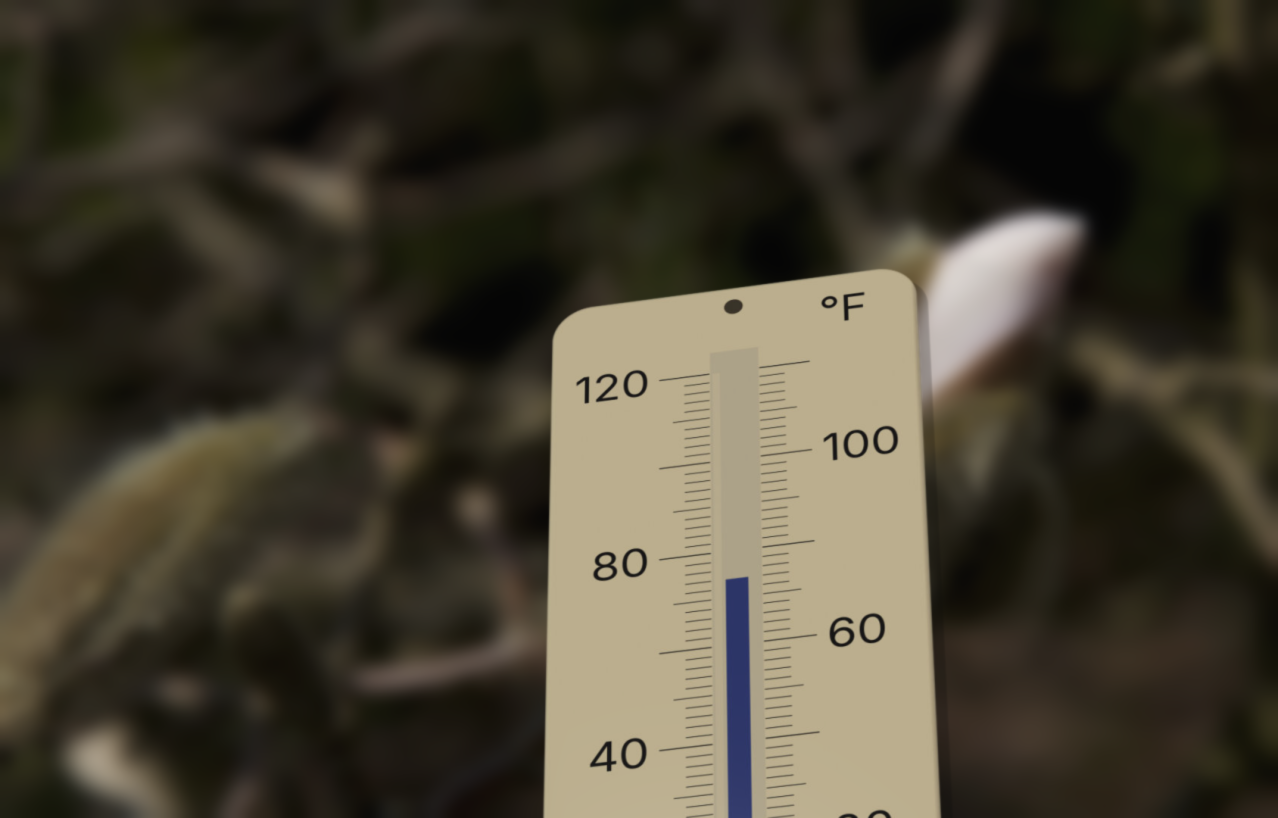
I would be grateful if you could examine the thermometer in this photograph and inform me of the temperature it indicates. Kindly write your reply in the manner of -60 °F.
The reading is 74 °F
